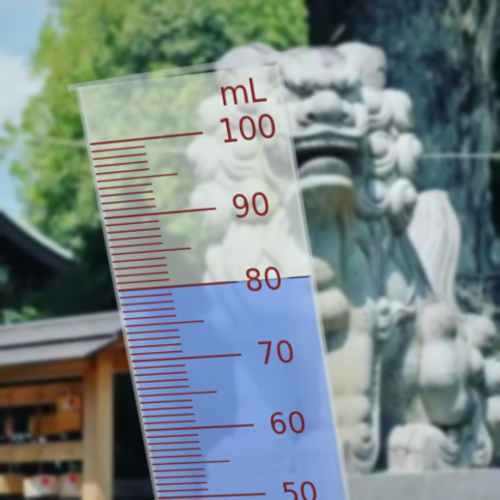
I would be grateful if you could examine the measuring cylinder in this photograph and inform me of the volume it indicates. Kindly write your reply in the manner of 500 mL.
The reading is 80 mL
